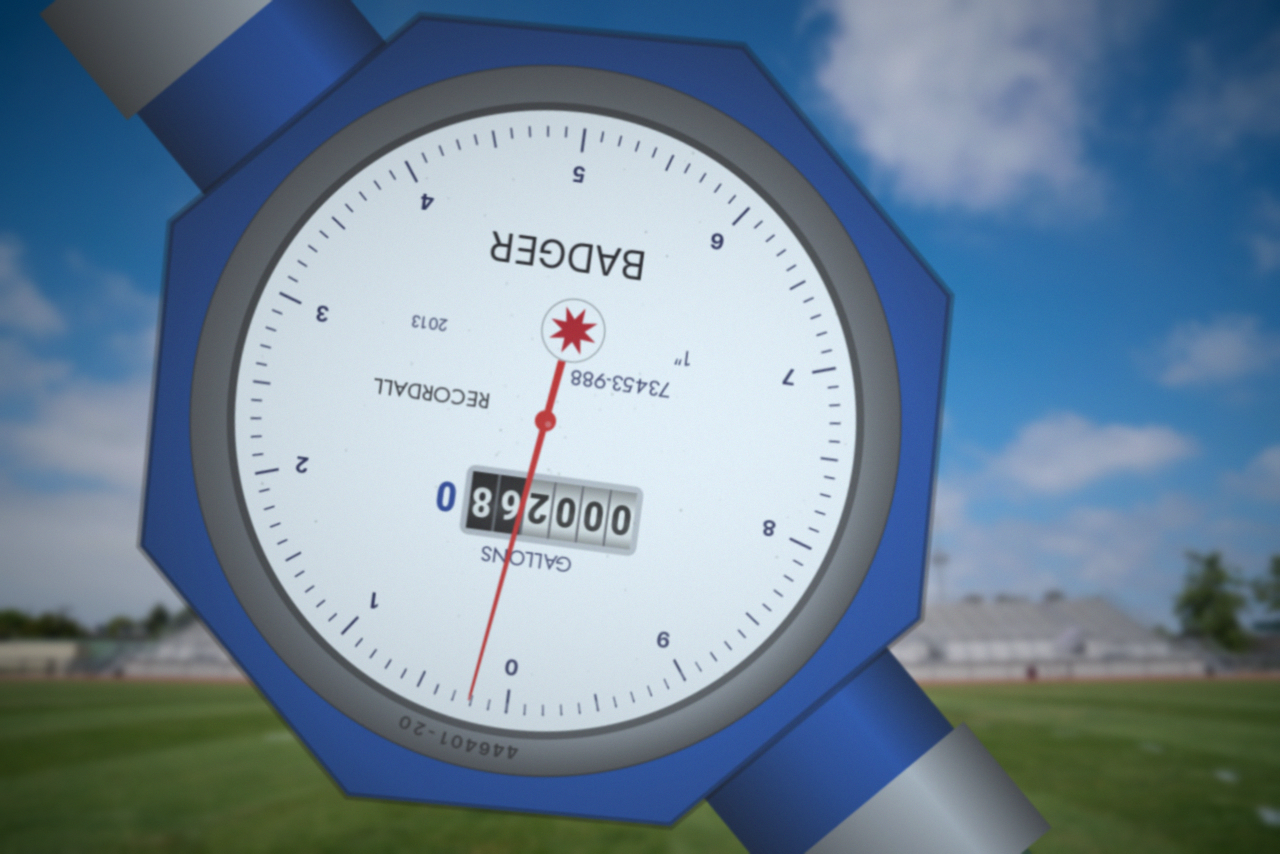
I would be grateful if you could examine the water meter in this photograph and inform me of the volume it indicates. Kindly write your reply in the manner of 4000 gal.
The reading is 2680.2 gal
